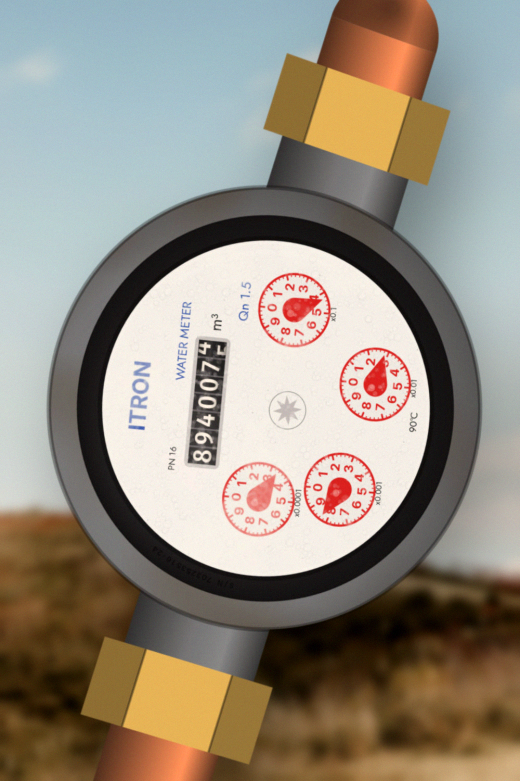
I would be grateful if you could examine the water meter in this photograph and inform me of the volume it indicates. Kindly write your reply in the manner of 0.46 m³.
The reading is 8940074.4283 m³
